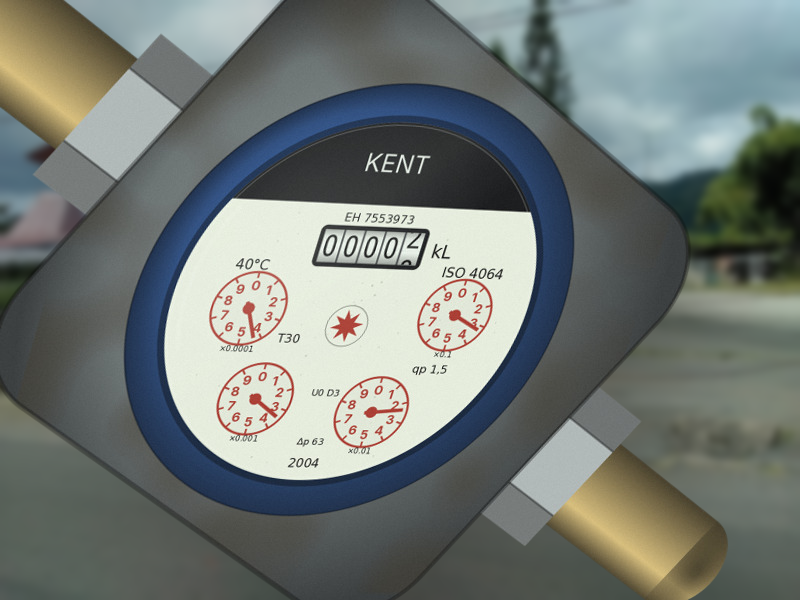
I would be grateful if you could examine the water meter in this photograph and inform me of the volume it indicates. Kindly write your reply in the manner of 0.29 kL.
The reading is 2.3234 kL
